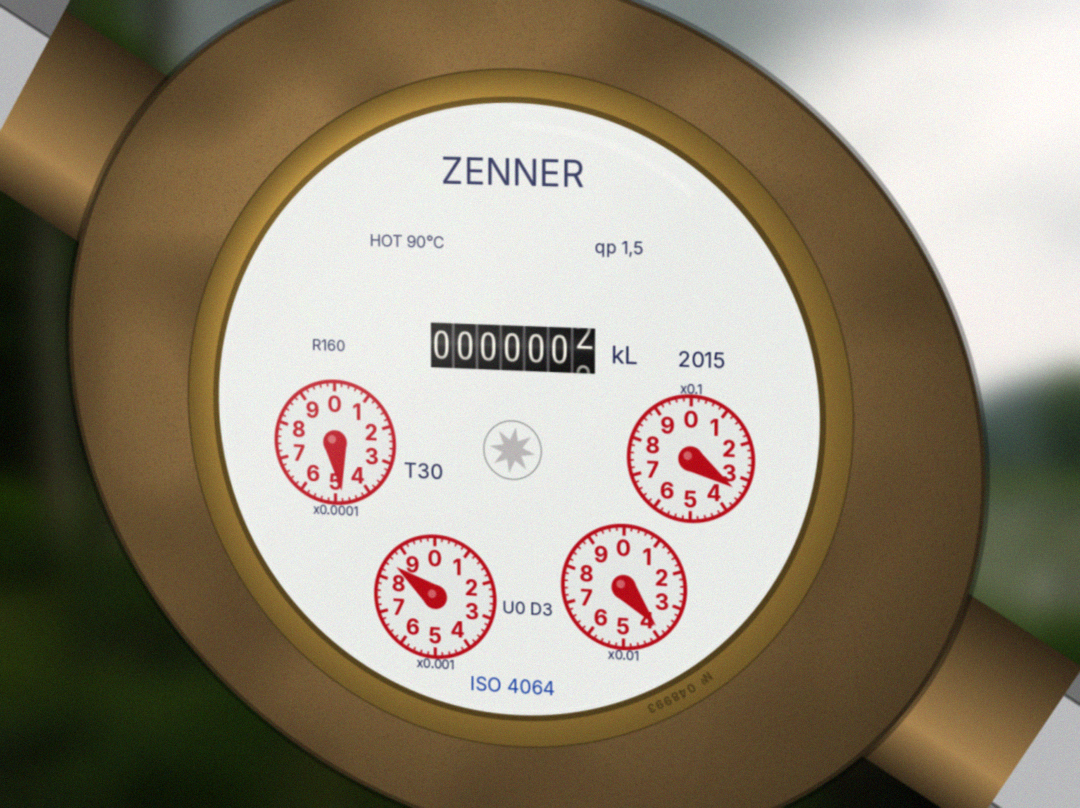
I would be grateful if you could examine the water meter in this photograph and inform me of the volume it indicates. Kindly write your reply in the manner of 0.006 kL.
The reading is 2.3384 kL
